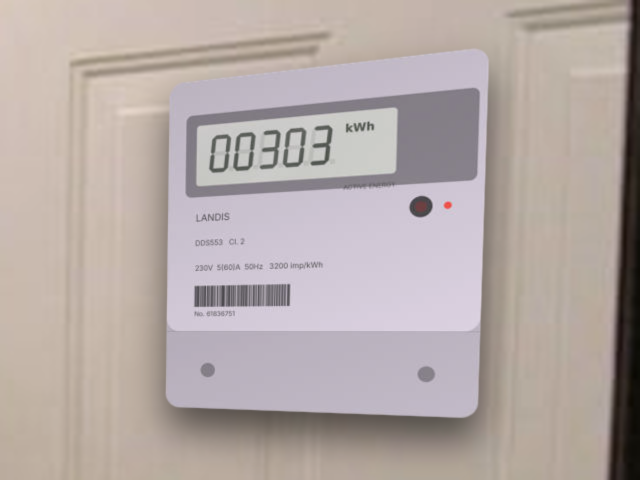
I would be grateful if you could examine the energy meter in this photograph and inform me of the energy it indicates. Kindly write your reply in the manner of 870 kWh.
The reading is 303 kWh
